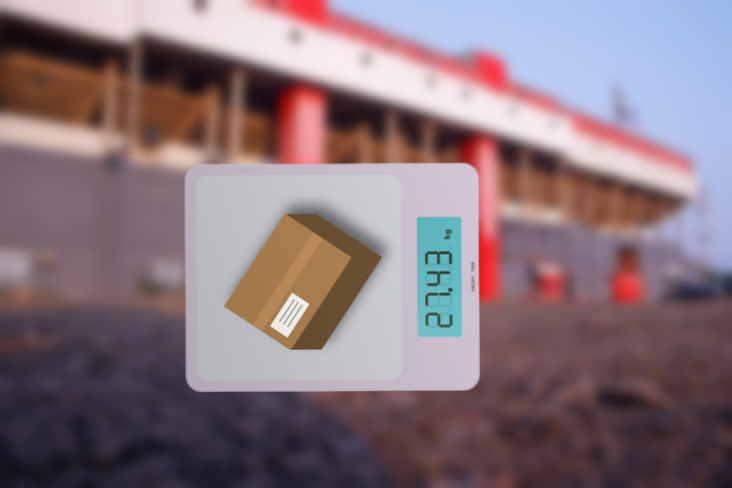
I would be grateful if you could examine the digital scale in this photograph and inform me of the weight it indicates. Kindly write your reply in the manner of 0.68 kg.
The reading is 27.43 kg
